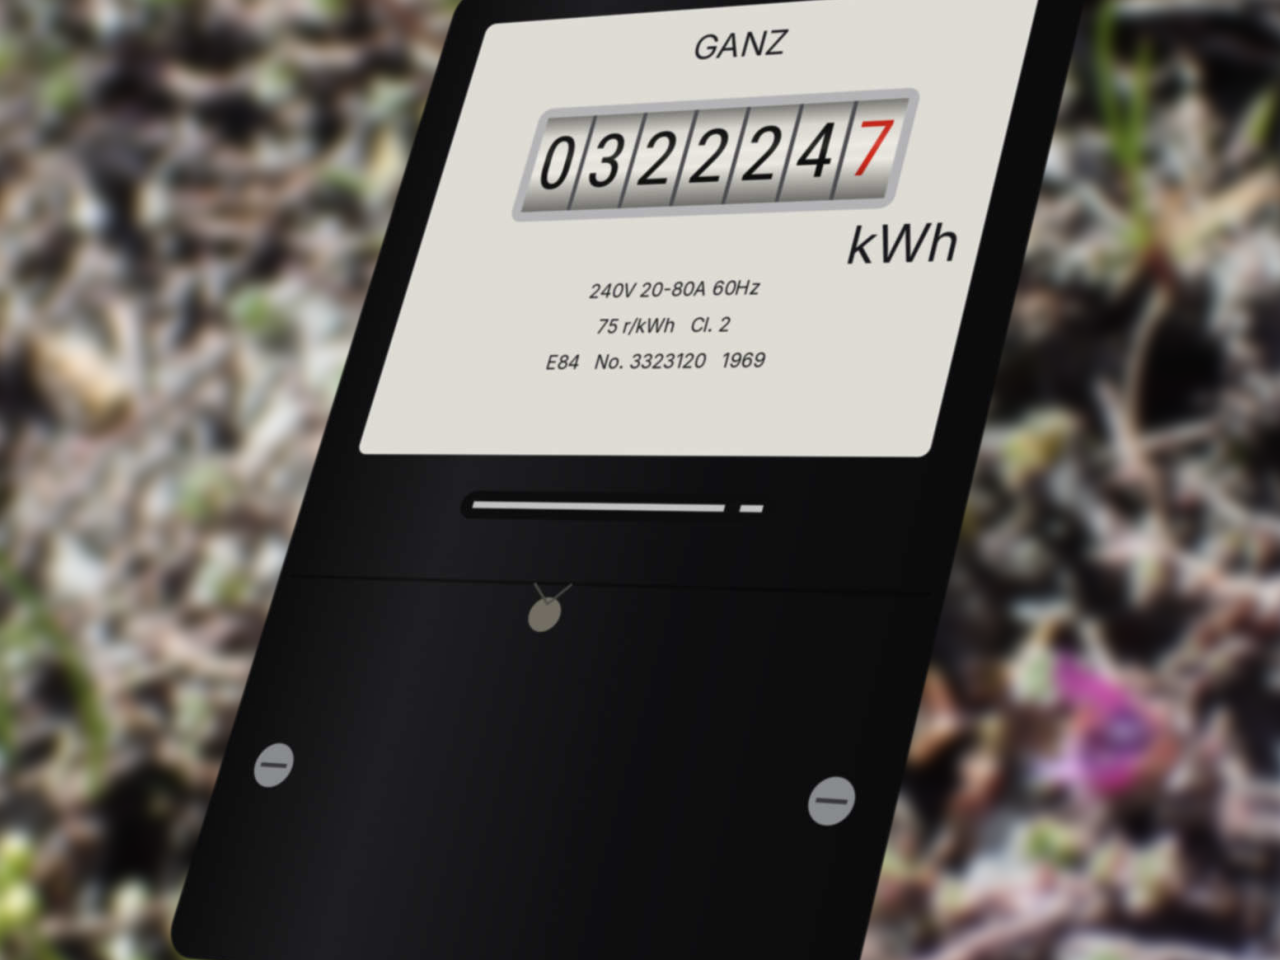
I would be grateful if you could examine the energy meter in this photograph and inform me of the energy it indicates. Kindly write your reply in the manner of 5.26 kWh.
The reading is 32224.7 kWh
